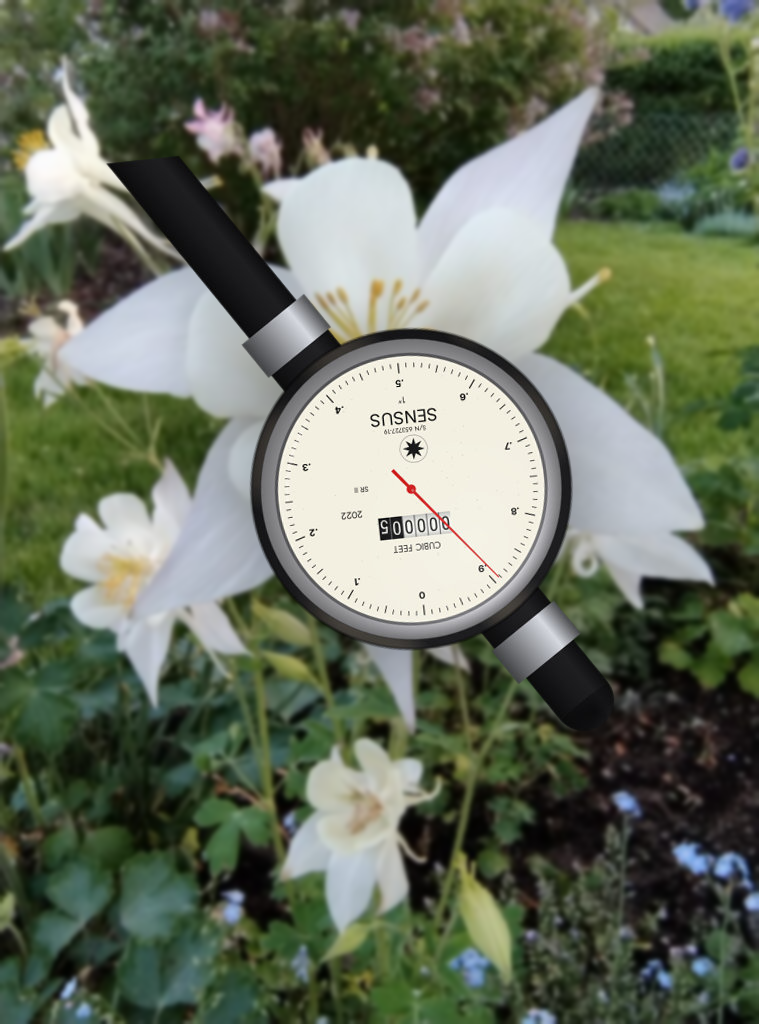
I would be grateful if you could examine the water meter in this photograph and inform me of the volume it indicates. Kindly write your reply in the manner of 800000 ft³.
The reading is 4.89 ft³
